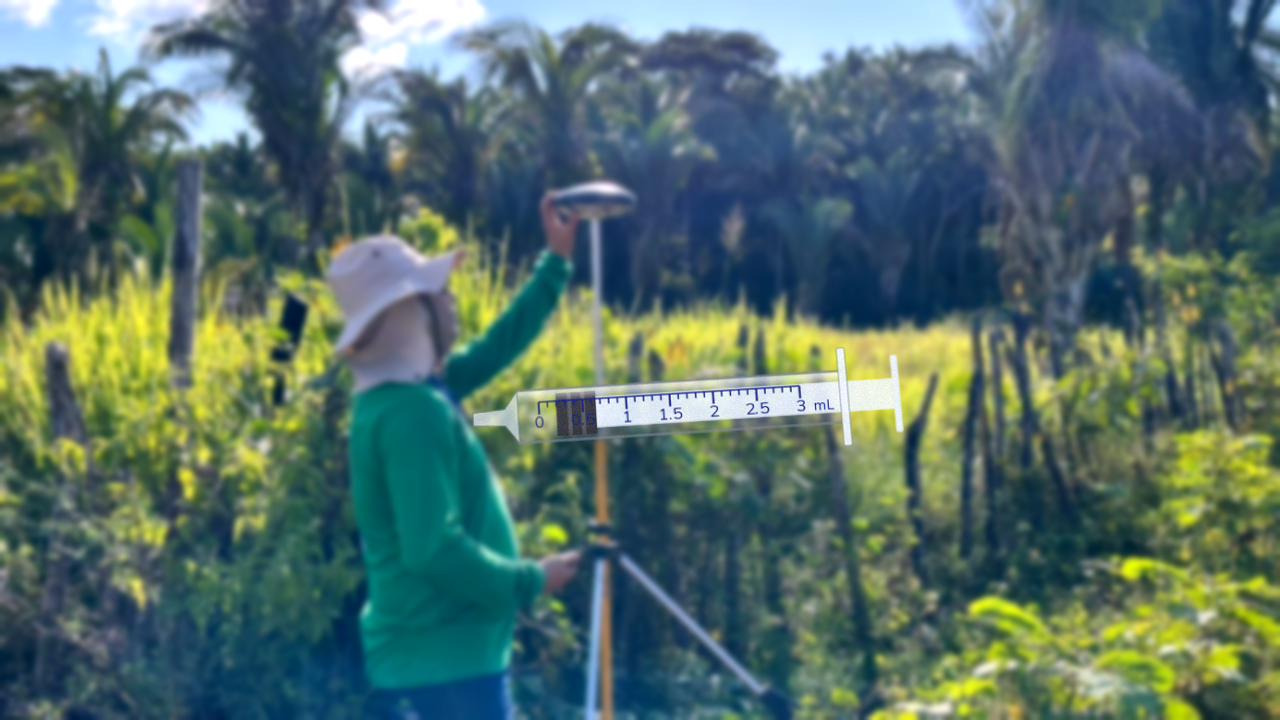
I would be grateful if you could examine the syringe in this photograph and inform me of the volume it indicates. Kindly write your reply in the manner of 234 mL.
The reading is 0.2 mL
